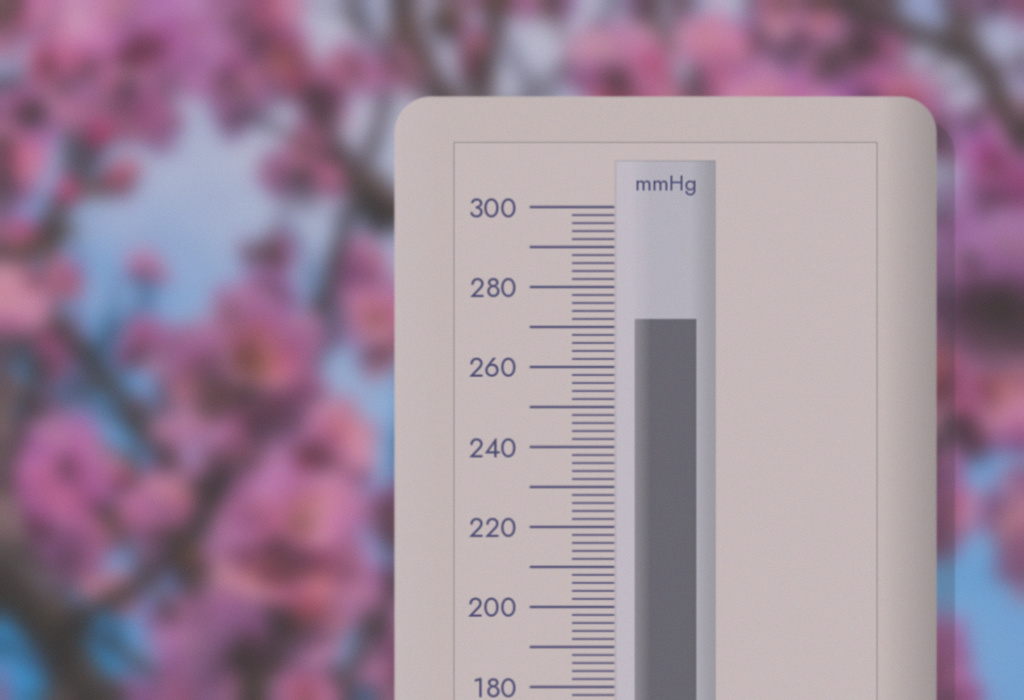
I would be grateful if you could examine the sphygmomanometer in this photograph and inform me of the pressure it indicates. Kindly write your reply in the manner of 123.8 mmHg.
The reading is 272 mmHg
